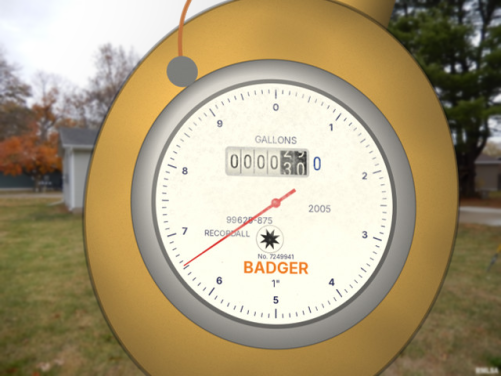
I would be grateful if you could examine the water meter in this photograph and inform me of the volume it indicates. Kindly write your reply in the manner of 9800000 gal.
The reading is 296.5 gal
